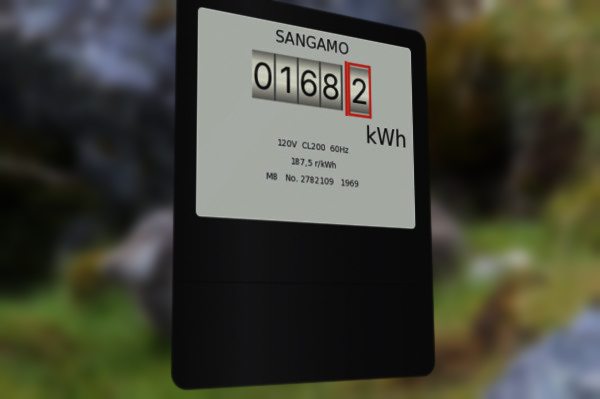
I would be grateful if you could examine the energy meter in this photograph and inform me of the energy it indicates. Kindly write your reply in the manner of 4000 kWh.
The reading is 168.2 kWh
